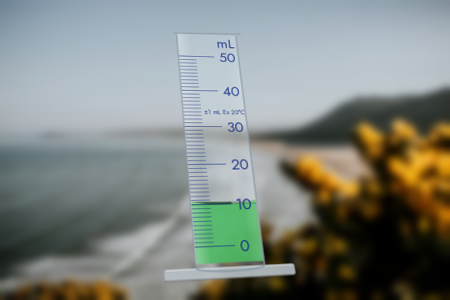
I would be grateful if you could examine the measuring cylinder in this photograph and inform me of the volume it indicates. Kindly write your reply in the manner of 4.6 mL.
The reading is 10 mL
